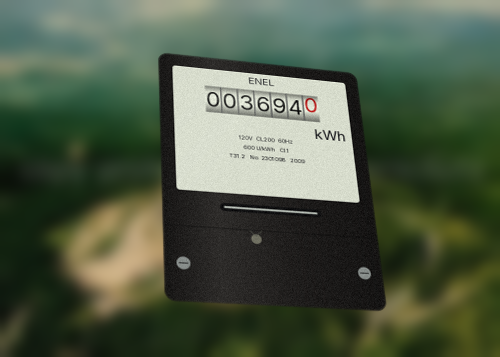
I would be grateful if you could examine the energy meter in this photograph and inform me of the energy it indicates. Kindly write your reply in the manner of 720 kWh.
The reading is 3694.0 kWh
